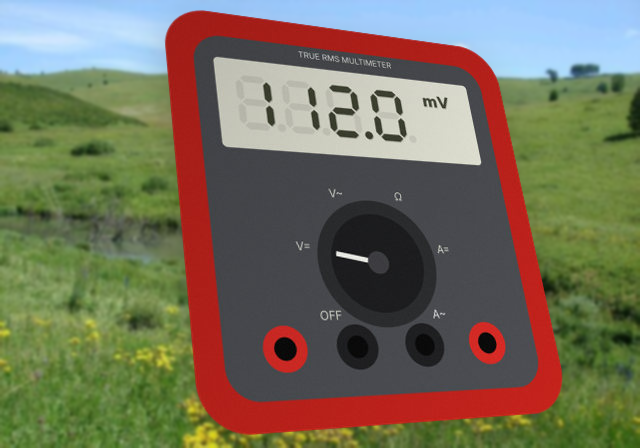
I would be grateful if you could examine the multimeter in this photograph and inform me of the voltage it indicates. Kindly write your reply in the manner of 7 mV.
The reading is 112.0 mV
